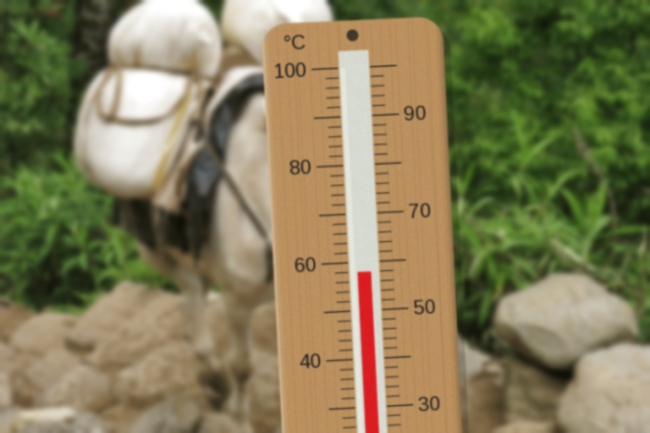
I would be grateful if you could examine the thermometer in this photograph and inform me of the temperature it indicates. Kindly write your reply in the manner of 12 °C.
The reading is 58 °C
